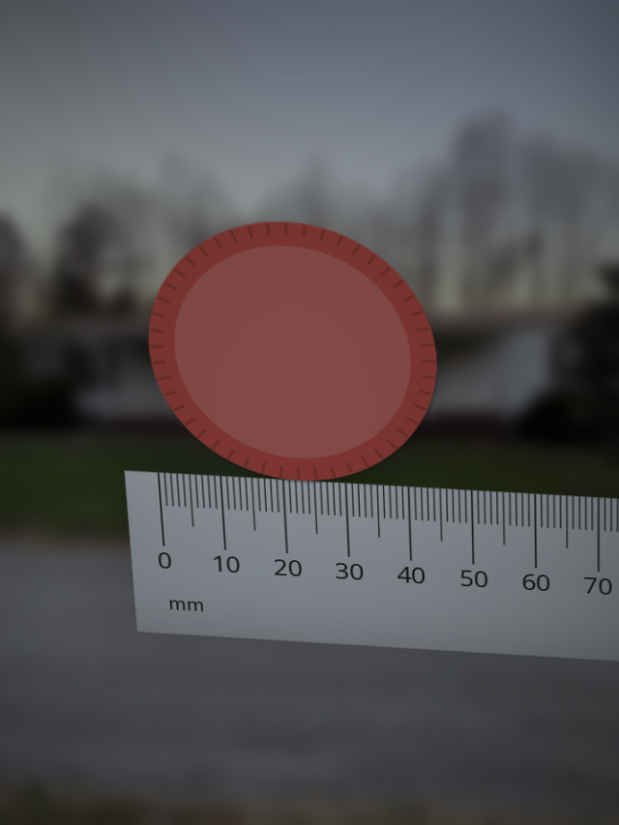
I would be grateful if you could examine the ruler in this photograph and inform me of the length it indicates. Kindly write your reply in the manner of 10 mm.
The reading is 45 mm
